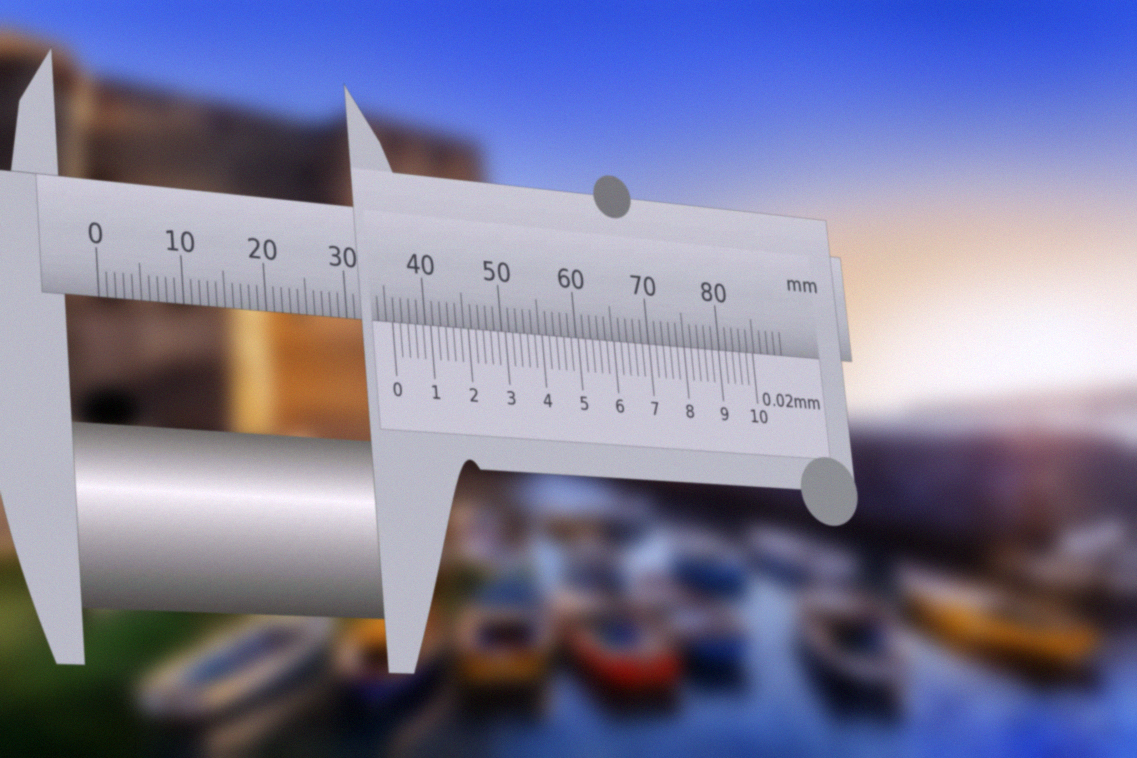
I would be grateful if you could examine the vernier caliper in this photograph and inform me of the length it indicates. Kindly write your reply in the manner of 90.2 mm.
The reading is 35.8 mm
